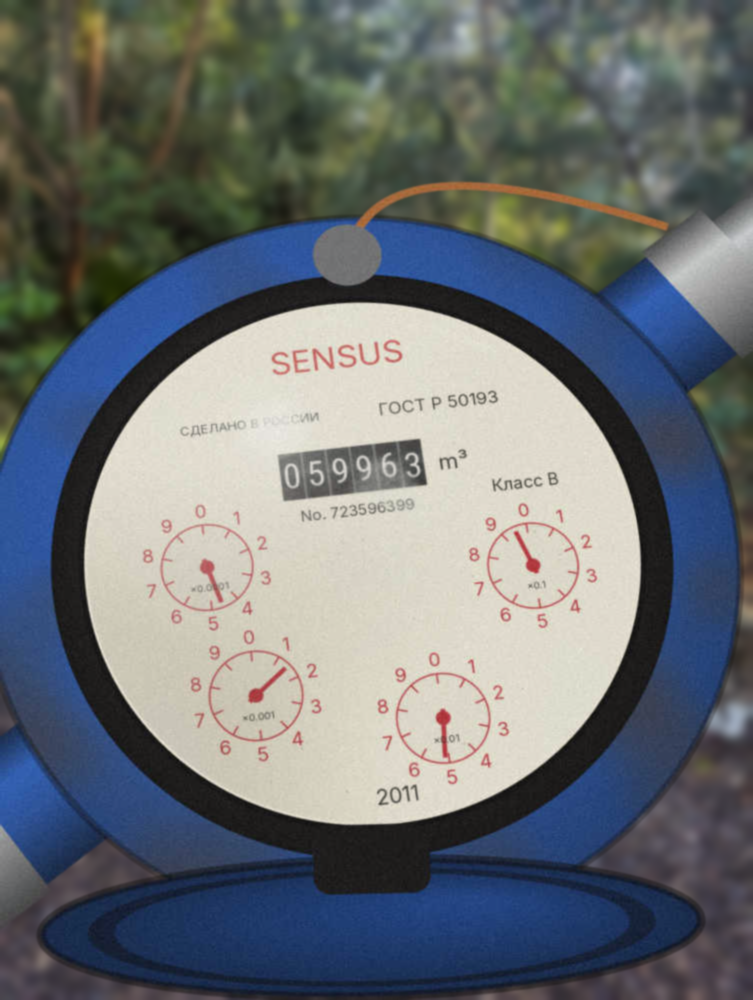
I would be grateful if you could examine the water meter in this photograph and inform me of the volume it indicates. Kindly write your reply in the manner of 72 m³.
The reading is 59962.9514 m³
